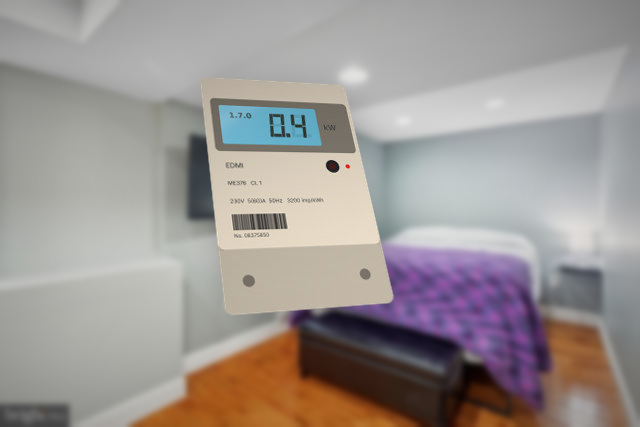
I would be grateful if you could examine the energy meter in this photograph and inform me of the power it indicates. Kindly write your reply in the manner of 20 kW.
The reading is 0.4 kW
